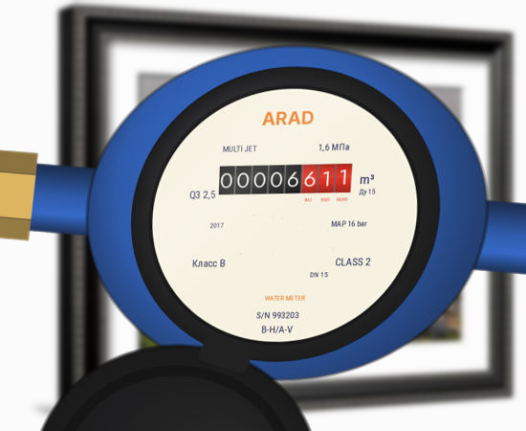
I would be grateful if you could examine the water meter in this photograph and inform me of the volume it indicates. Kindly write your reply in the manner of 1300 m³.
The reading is 6.611 m³
